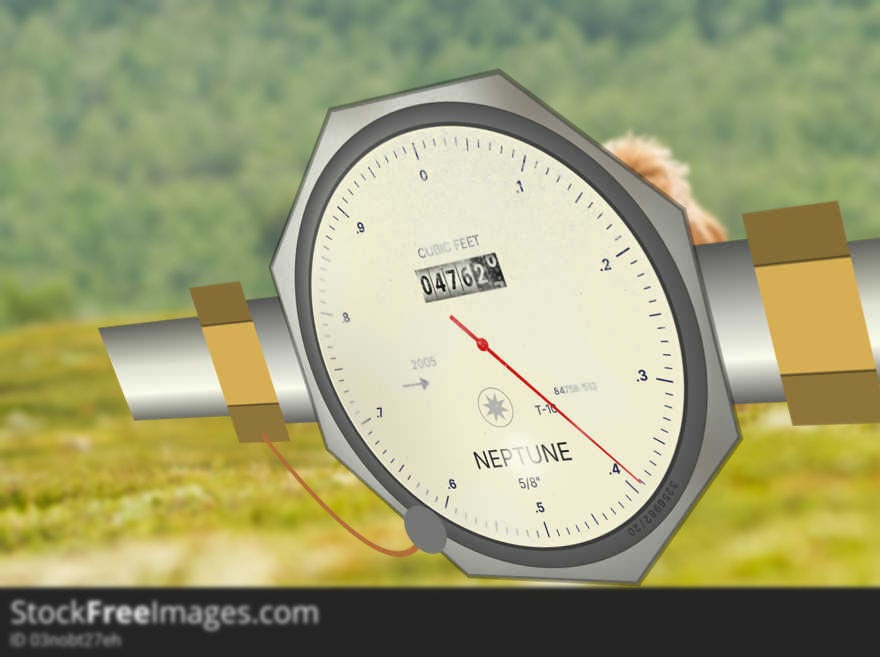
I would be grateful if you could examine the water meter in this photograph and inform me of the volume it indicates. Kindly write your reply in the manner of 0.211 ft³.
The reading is 47626.39 ft³
